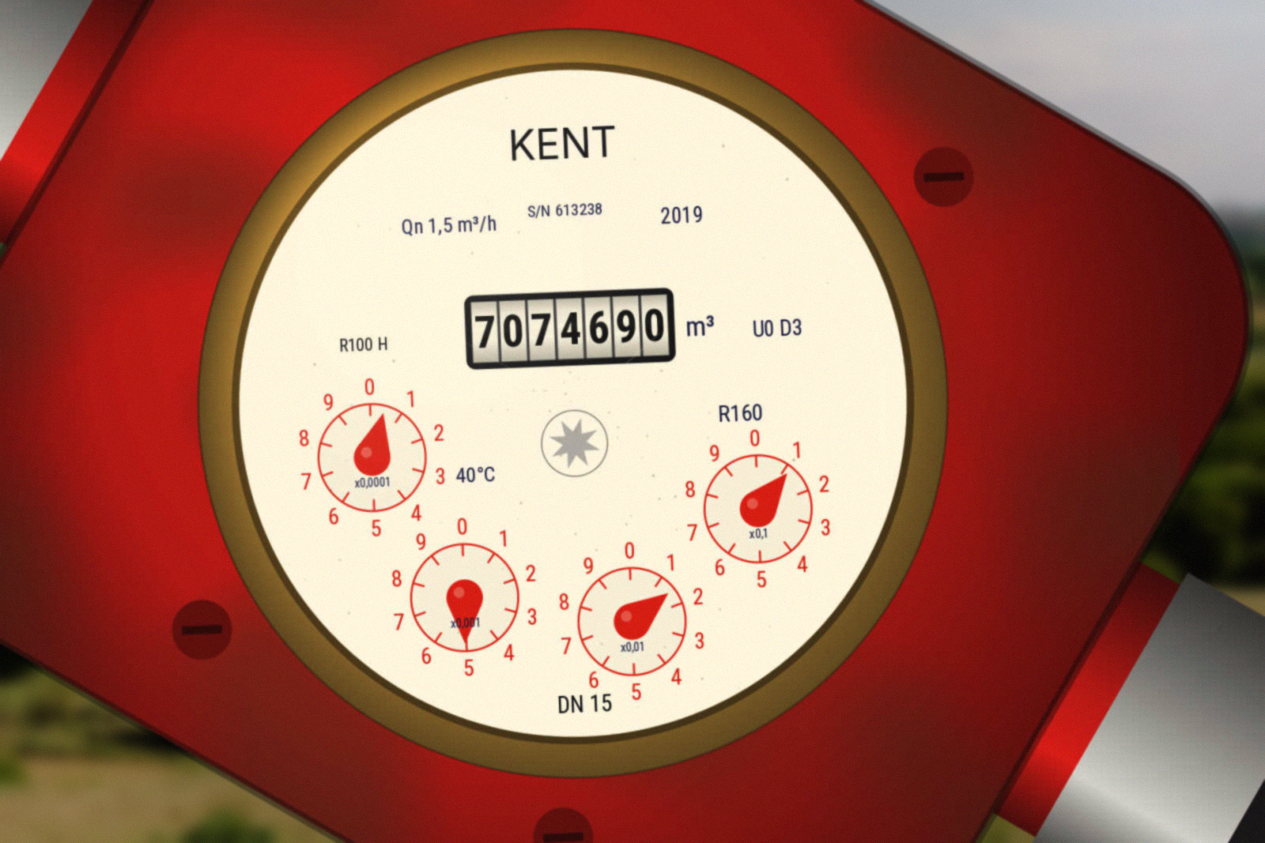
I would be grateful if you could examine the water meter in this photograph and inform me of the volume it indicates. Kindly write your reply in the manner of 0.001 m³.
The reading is 7074690.1150 m³
